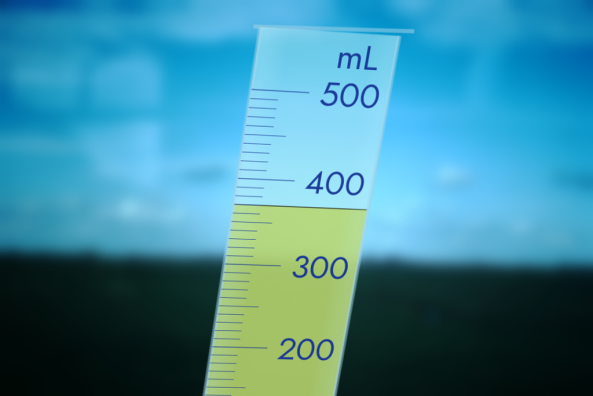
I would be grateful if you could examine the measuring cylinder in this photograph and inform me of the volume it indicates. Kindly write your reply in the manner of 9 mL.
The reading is 370 mL
